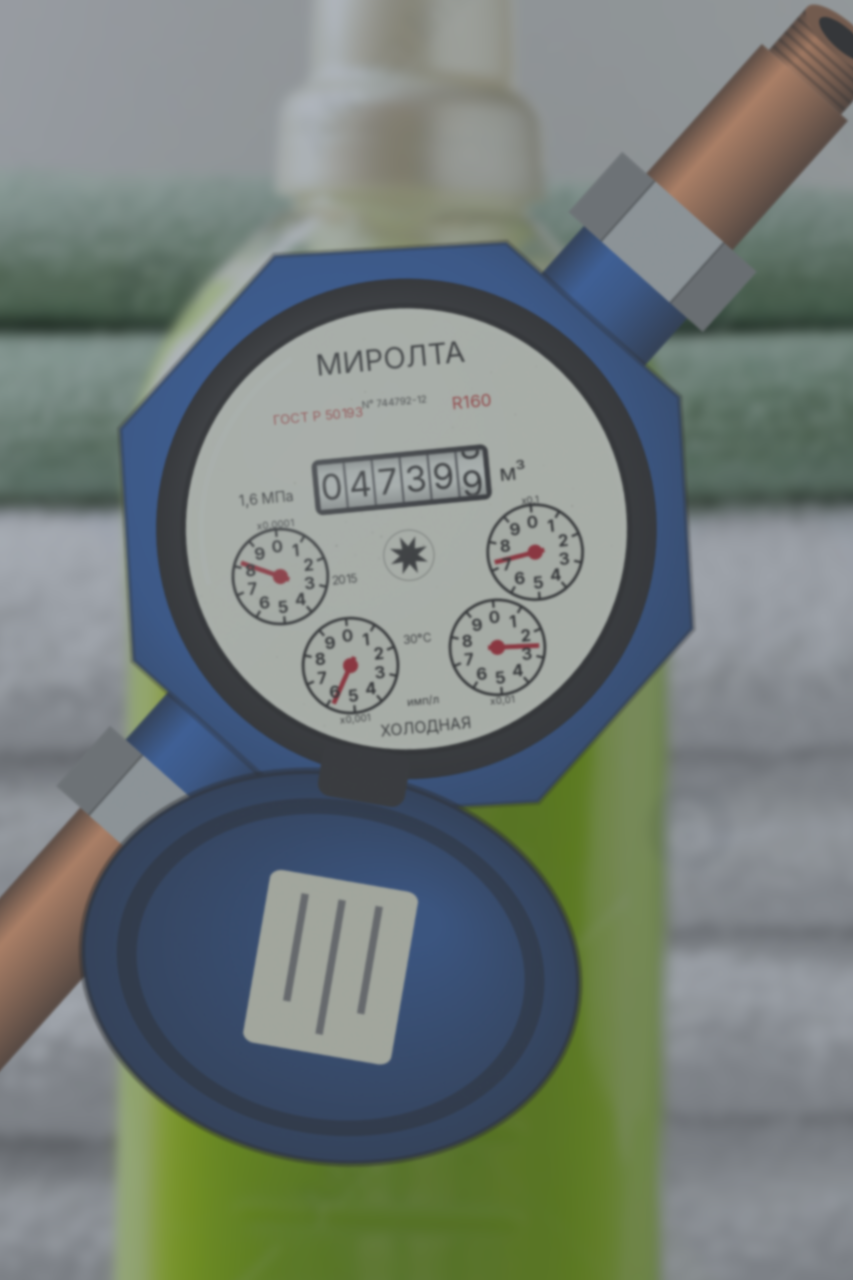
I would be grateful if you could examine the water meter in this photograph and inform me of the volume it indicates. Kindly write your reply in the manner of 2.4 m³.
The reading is 47398.7258 m³
